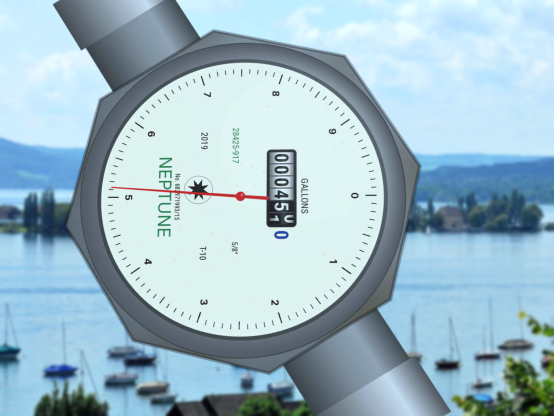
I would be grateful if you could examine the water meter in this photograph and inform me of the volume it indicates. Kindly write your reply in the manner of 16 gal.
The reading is 4505.1 gal
